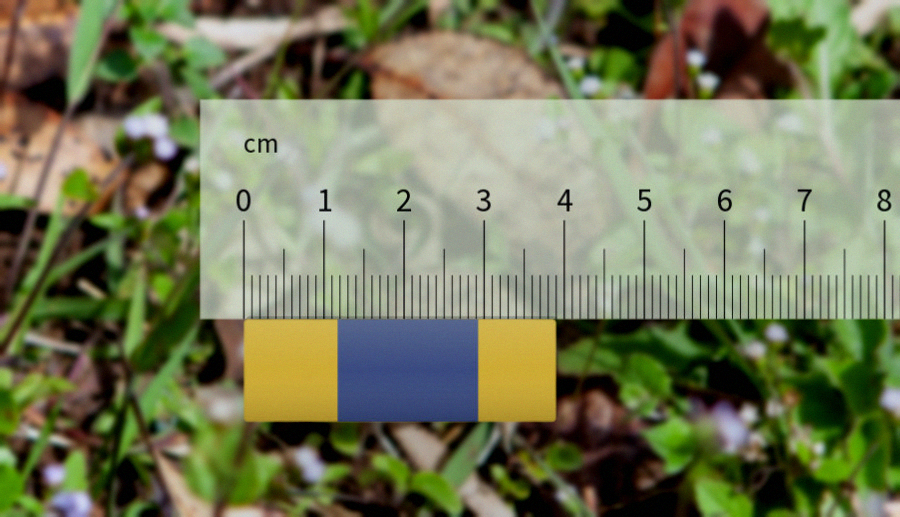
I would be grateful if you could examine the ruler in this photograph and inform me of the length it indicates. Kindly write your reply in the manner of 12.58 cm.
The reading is 3.9 cm
